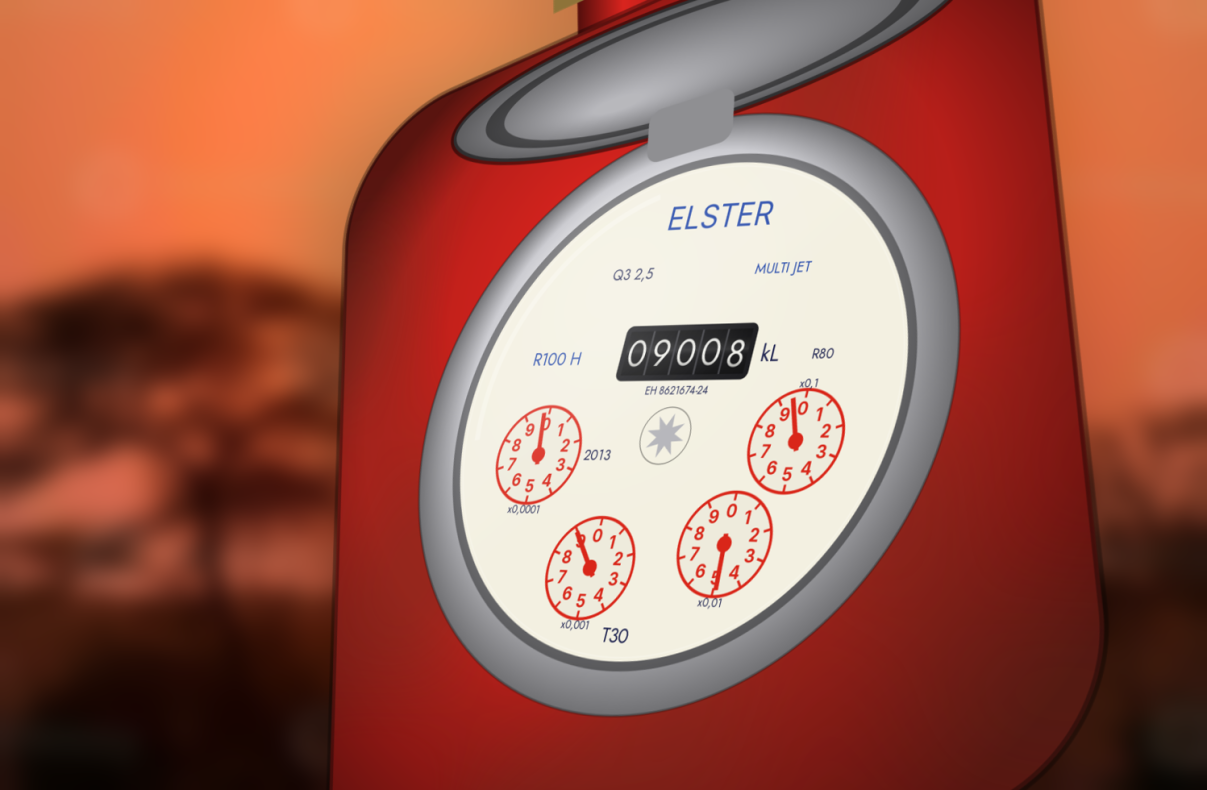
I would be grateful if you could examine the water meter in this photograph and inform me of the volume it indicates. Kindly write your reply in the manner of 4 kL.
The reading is 9007.9489 kL
